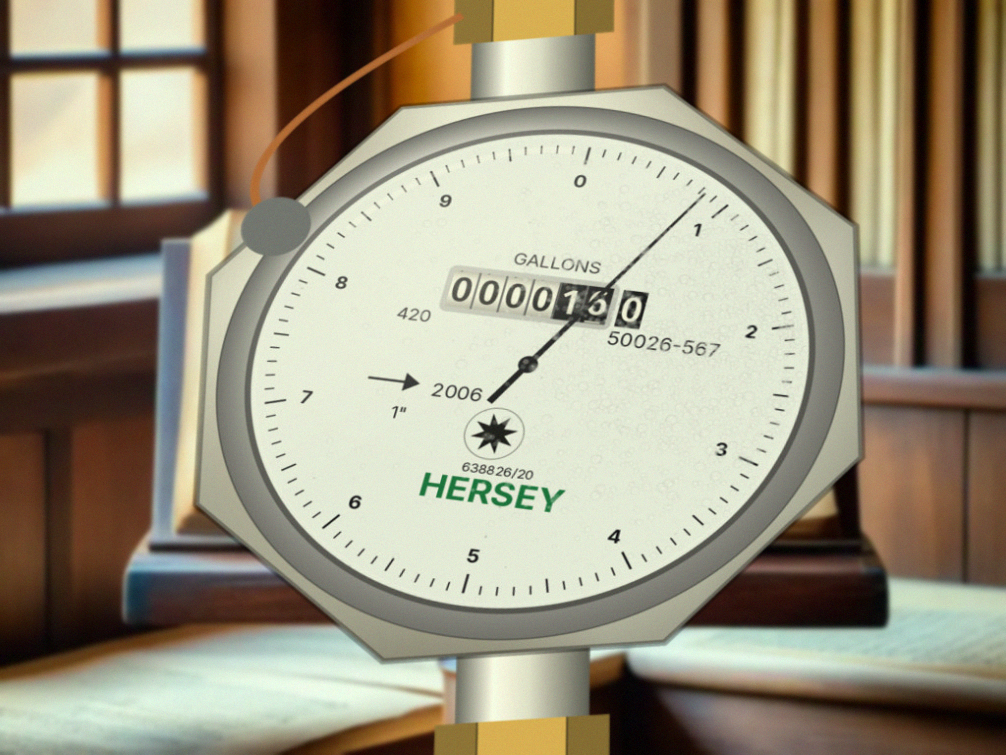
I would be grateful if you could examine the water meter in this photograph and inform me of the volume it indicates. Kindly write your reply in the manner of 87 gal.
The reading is 160.8 gal
